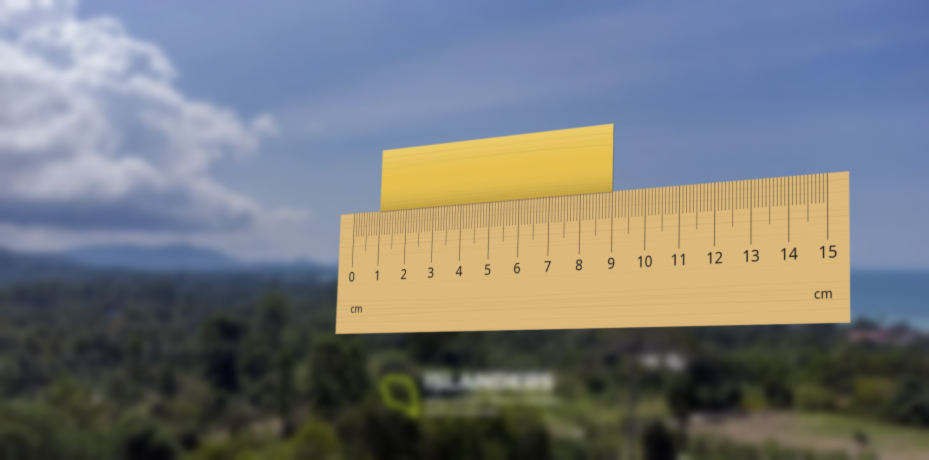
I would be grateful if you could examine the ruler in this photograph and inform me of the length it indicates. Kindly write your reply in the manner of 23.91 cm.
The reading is 8 cm
